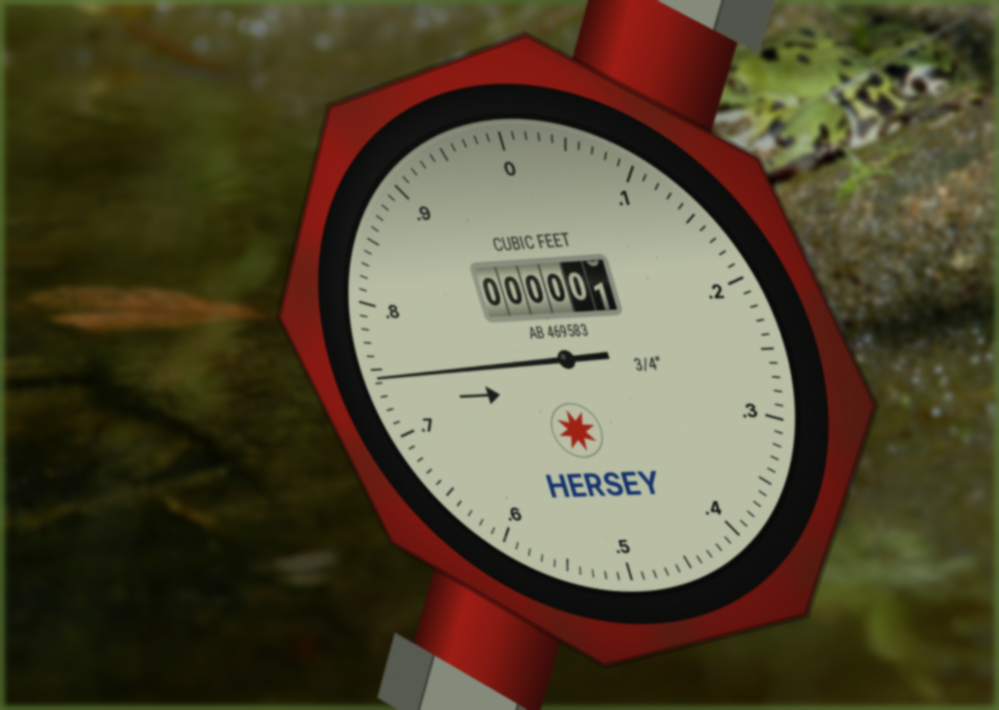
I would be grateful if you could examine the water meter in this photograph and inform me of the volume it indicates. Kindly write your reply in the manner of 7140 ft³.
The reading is 0.74 ft³
